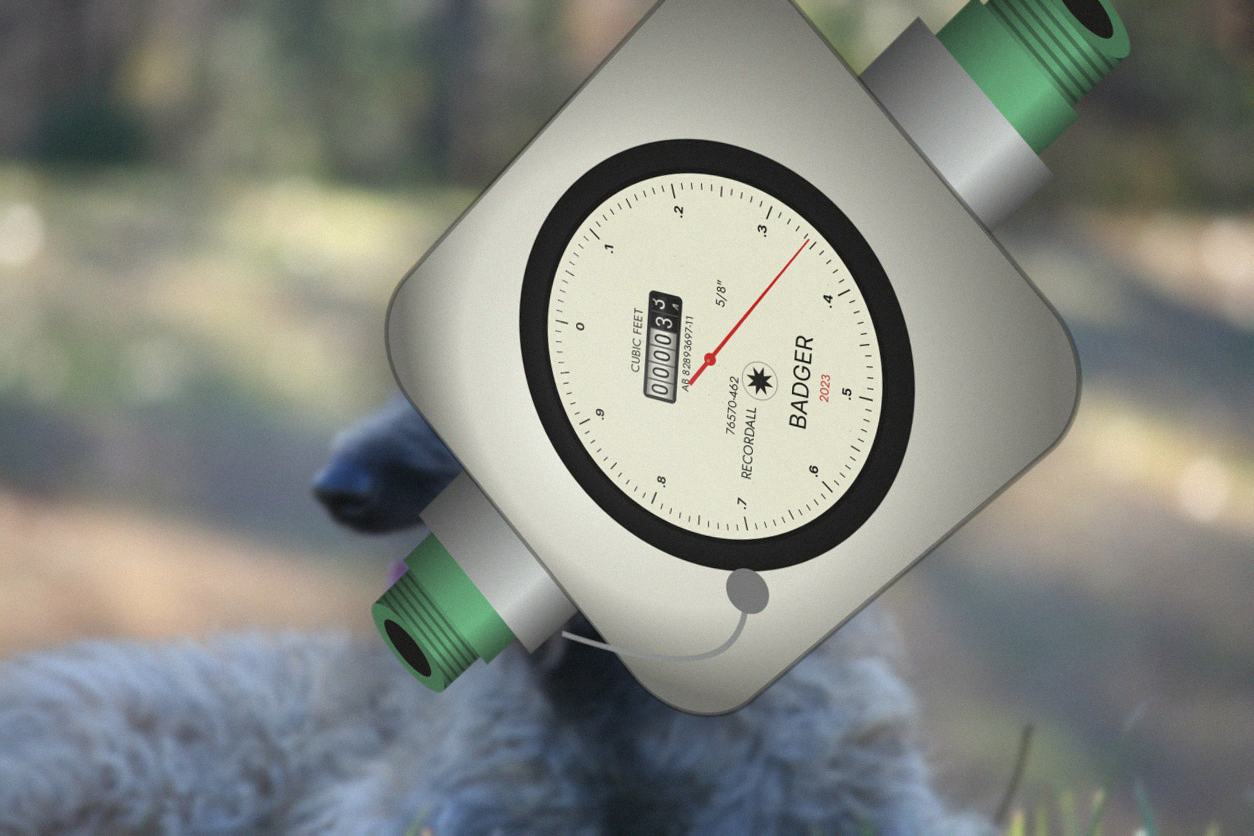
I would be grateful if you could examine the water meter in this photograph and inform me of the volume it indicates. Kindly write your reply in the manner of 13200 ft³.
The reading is 33.34 ft³
